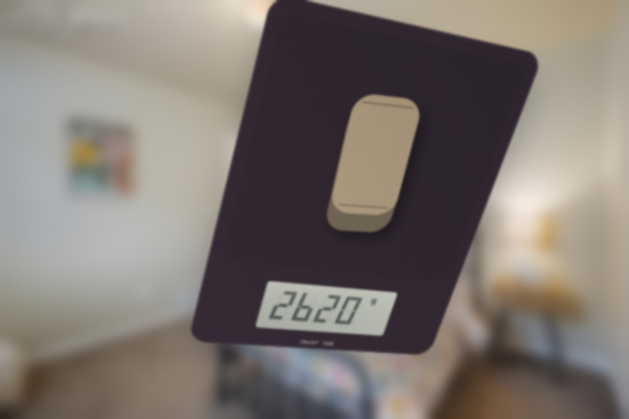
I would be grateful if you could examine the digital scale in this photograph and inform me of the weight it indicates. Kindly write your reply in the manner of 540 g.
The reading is 2620 g
